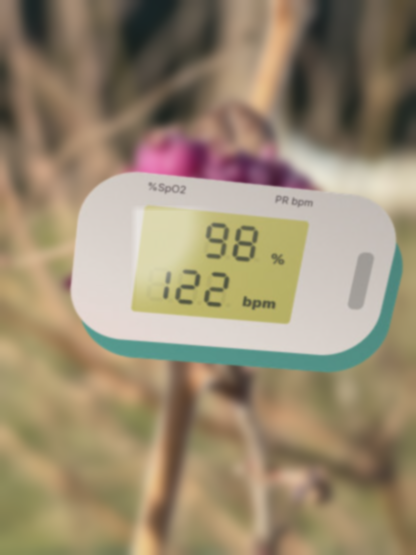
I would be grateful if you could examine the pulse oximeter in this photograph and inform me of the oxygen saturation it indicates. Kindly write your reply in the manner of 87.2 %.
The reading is 98 %
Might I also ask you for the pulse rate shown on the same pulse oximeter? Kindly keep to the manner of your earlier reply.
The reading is 122 bpm
